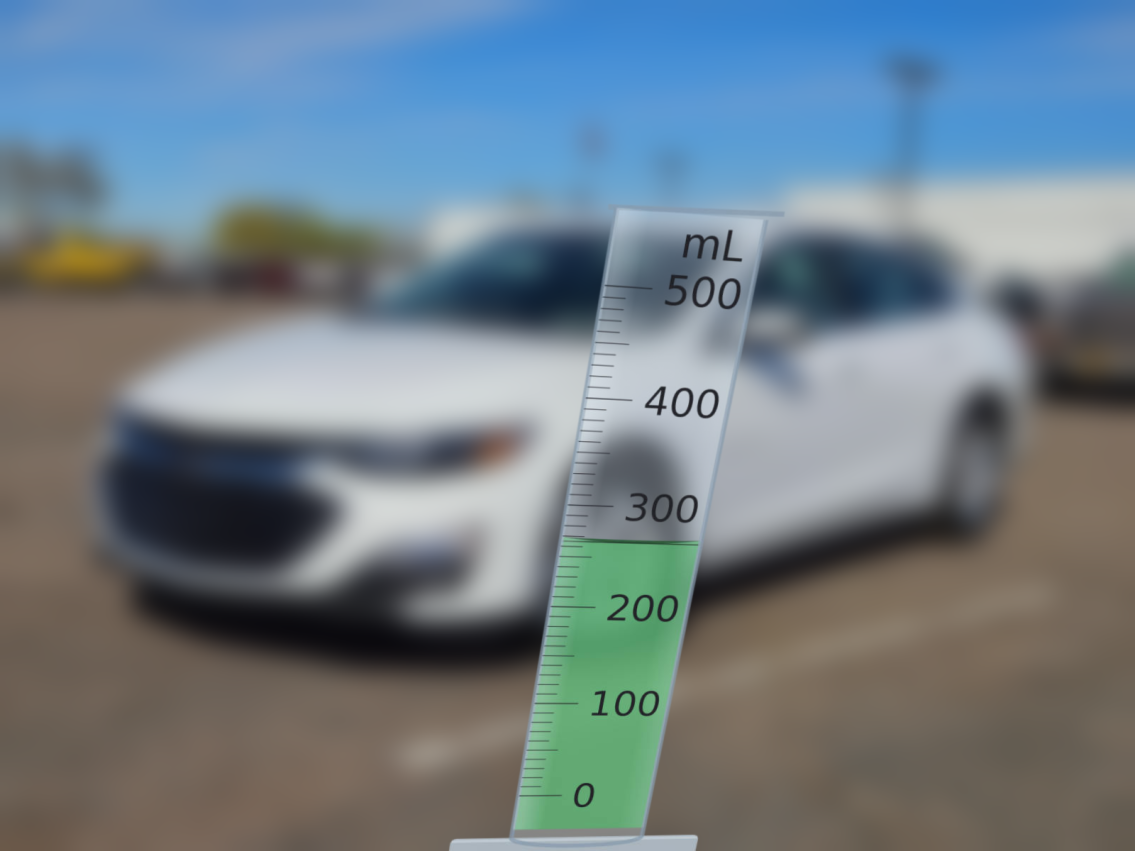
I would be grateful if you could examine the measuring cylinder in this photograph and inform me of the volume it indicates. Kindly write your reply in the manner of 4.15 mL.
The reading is 265 mL
